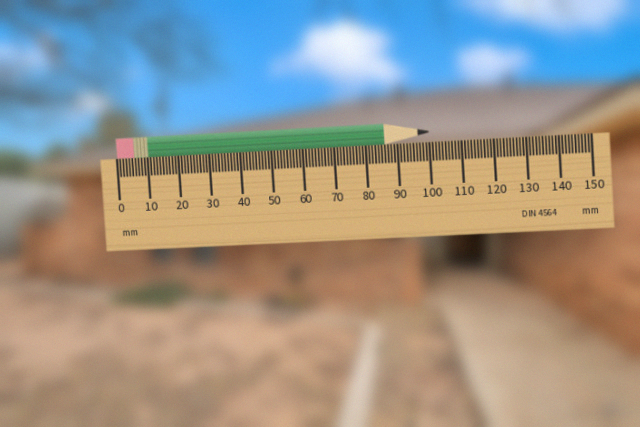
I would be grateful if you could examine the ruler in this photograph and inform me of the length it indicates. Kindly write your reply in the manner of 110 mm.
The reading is 100 mm
